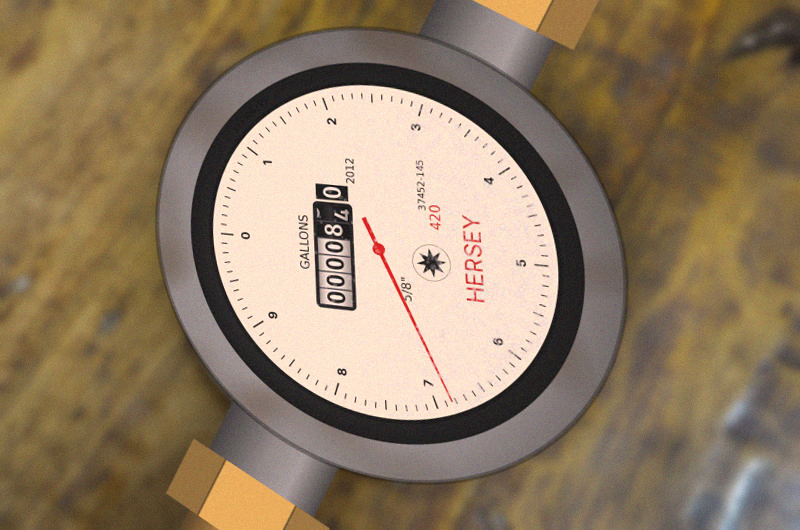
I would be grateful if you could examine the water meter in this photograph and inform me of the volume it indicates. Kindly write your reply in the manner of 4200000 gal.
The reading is 836.8 gal
